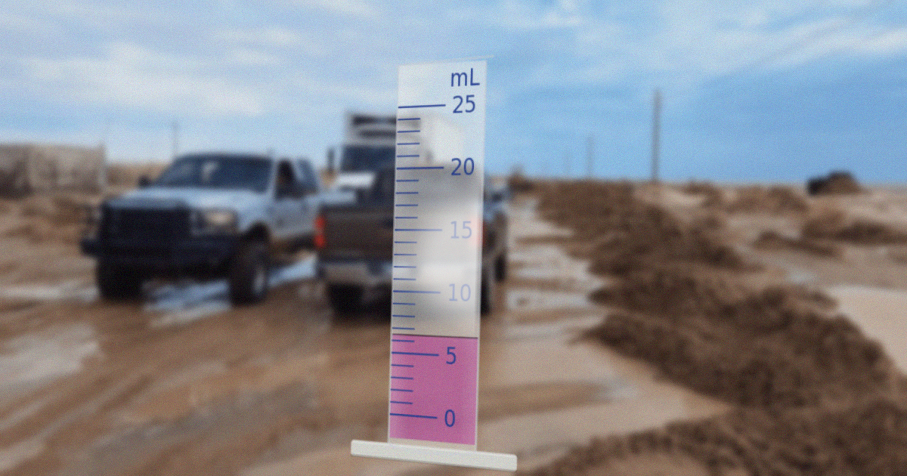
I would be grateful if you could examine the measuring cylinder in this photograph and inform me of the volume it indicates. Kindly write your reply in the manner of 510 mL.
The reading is 6.5 mL
